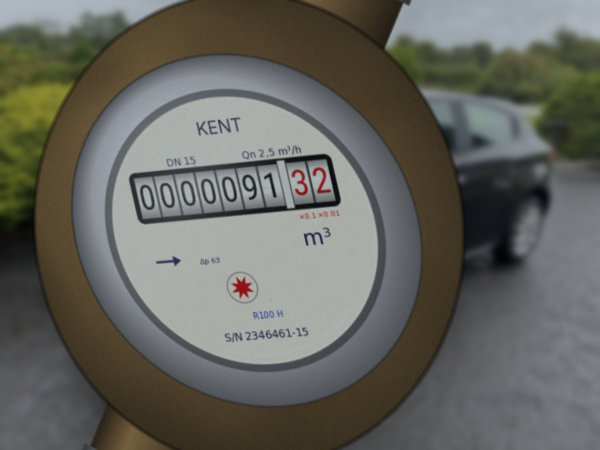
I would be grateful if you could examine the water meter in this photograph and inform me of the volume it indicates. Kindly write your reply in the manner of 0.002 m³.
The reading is 91.32 m³
